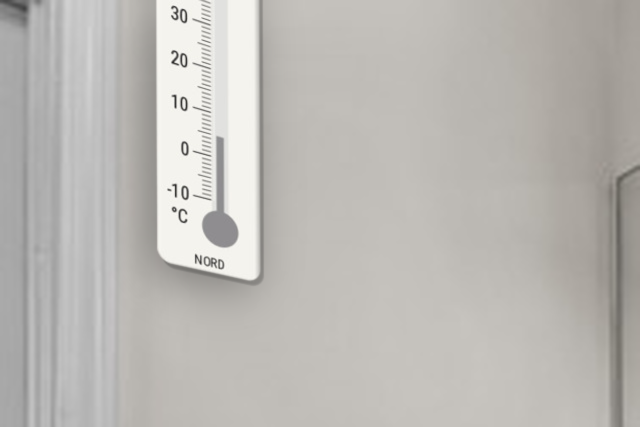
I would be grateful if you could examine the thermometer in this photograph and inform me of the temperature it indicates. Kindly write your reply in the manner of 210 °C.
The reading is 5 °C
